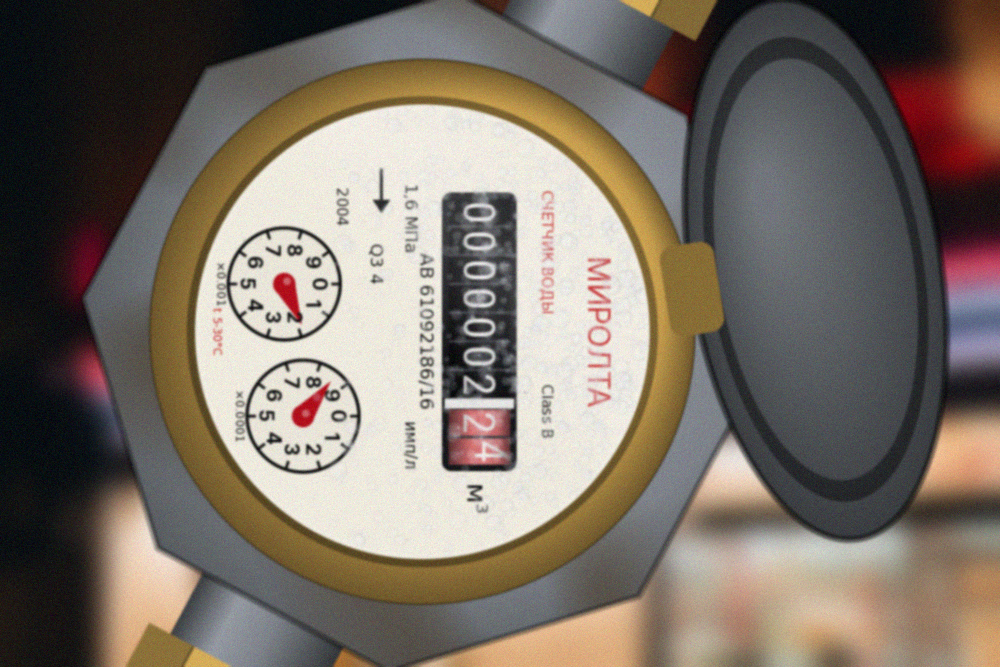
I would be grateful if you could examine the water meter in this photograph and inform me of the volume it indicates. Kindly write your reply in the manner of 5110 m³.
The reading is 2.2418 m³
